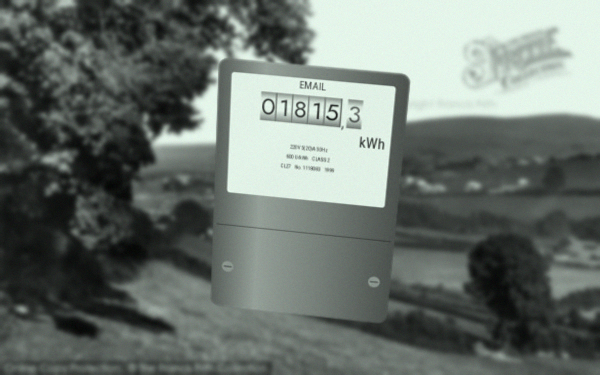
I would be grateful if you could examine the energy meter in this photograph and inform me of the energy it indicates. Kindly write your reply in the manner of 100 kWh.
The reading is 1815.3 kWh
